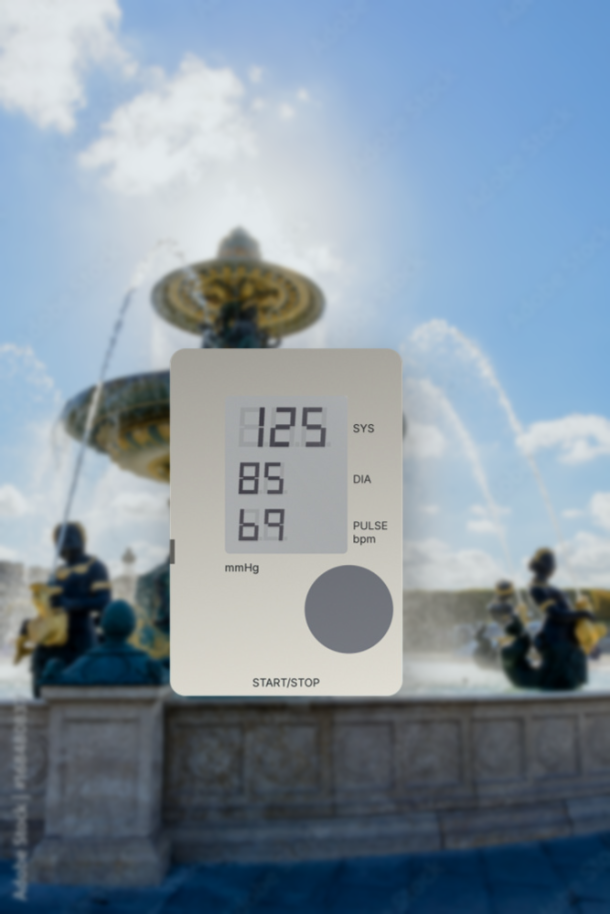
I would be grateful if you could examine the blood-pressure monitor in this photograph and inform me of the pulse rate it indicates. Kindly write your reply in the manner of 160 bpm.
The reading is 69 bpm
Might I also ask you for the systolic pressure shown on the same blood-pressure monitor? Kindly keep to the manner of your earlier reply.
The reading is 125 mmHg
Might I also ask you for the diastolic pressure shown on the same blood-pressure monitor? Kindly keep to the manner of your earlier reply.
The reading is 85 mmHg
